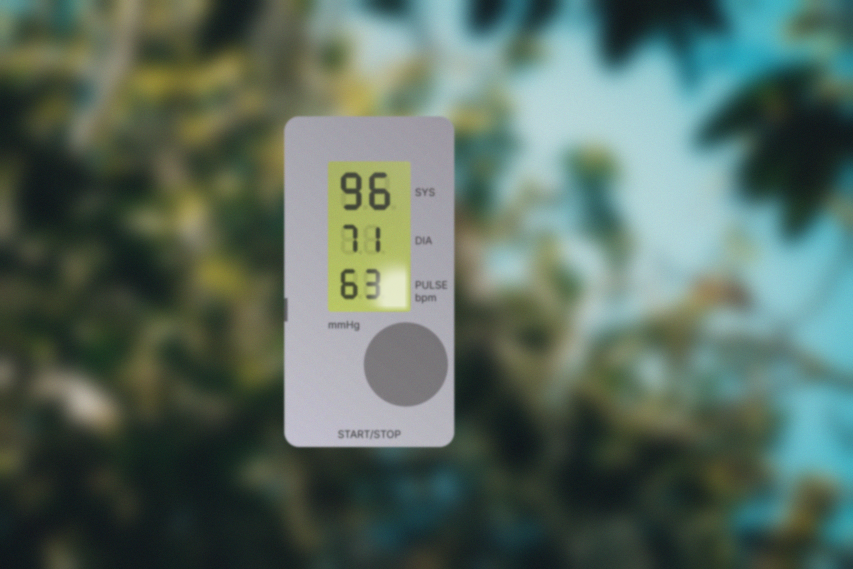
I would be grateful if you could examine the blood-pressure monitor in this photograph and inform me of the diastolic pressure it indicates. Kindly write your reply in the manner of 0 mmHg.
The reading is 71 mmHg
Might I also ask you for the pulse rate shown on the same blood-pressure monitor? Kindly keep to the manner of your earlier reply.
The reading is 63 bpm
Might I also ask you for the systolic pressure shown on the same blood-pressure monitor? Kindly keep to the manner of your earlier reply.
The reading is 96 mmHg
